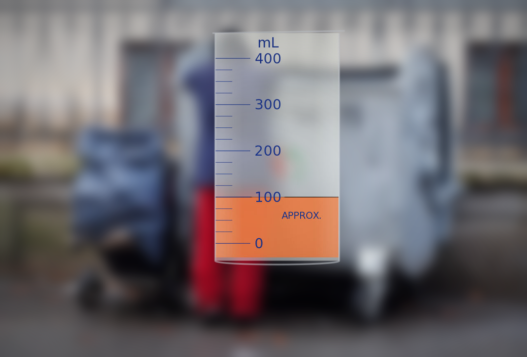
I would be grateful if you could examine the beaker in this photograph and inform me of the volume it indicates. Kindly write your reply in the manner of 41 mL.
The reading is 100 mL
